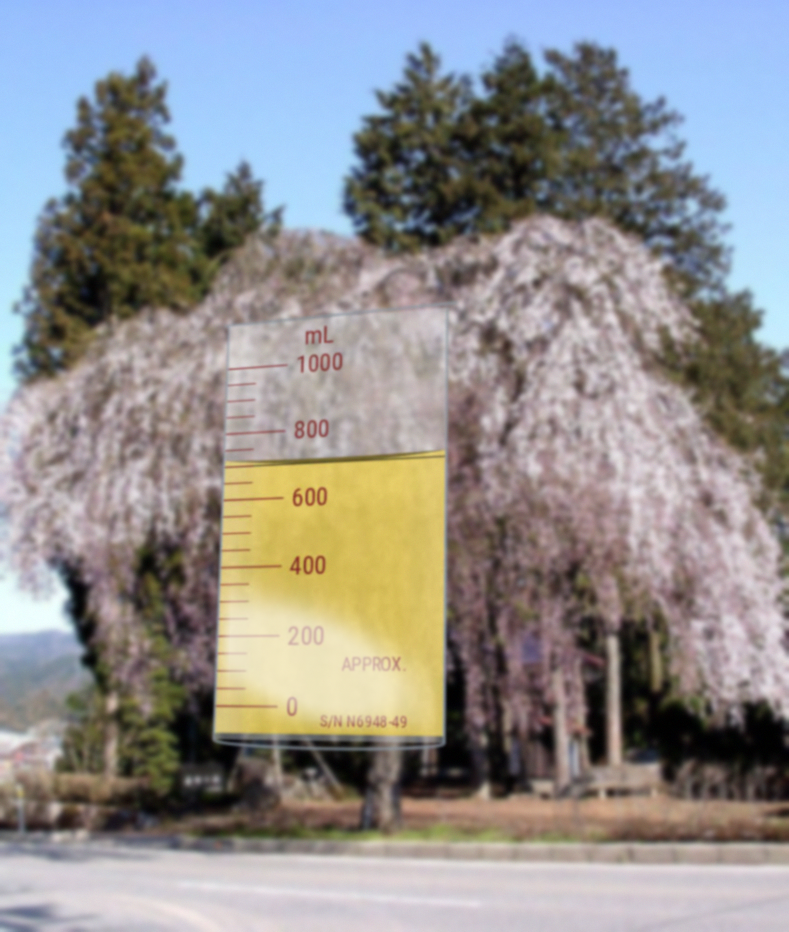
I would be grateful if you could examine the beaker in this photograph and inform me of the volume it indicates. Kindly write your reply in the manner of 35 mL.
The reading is 700 mL
